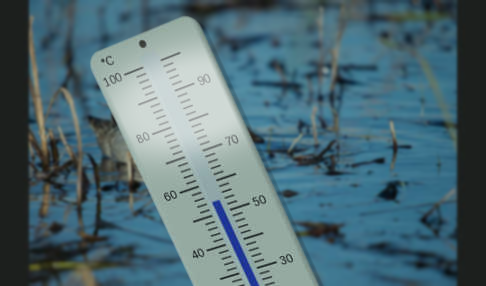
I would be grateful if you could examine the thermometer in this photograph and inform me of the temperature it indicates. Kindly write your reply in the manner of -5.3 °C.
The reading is 54 °C
